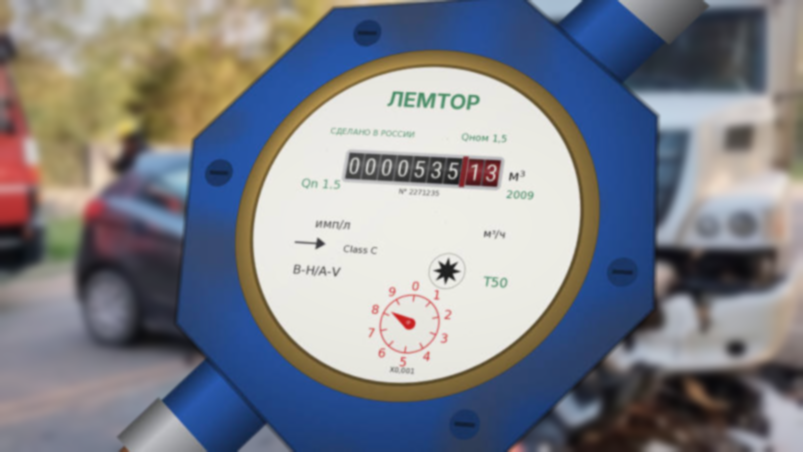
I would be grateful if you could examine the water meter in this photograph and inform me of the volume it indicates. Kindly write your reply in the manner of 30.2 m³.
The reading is 535.138 m³
